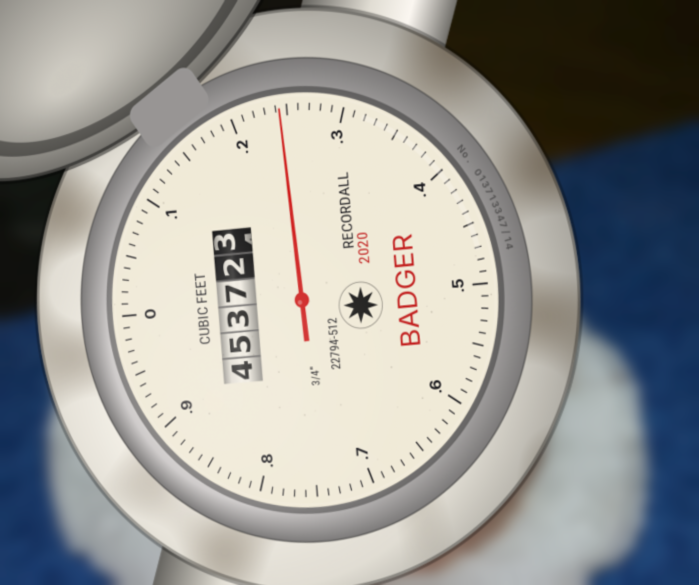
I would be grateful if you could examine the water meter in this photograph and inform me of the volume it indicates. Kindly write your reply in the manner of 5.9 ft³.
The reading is 453723.24 ft³
